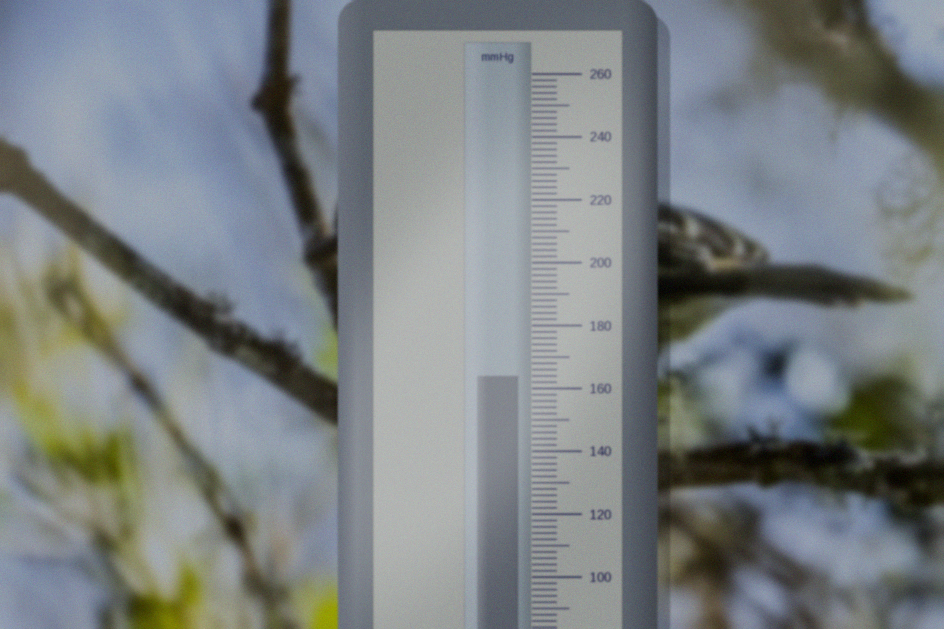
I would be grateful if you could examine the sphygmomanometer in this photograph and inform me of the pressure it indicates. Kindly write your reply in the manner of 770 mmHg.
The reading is 164 mmHg
